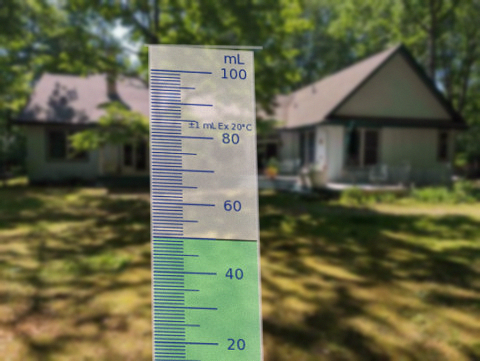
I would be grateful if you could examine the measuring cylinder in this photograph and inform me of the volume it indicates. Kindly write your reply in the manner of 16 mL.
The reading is 50 mL
